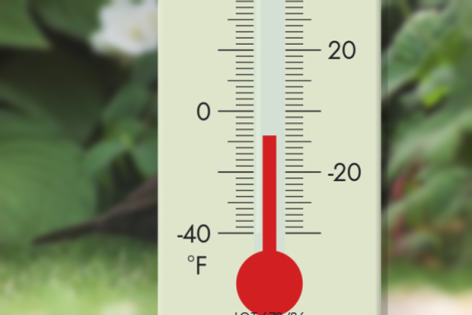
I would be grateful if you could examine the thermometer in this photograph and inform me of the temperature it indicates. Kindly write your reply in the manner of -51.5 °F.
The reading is -8 °F
